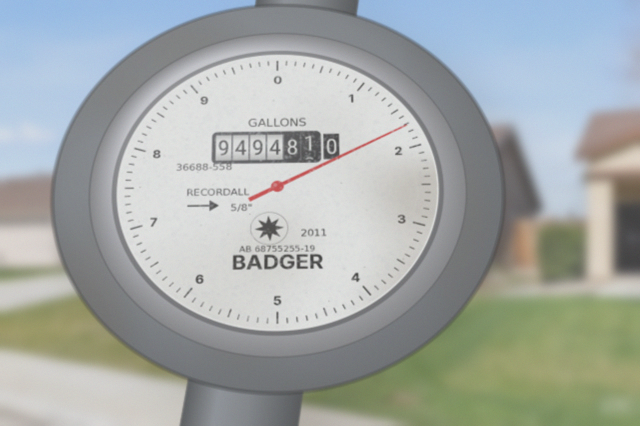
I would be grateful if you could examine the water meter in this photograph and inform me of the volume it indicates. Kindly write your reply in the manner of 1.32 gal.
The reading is 9494811.7 gal
